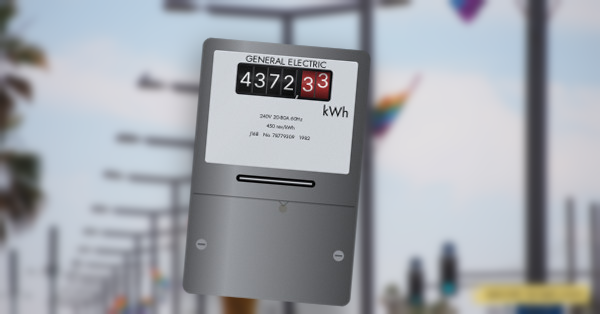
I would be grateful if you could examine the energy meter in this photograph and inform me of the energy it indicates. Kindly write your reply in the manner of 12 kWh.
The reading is 4372.33 kWh
